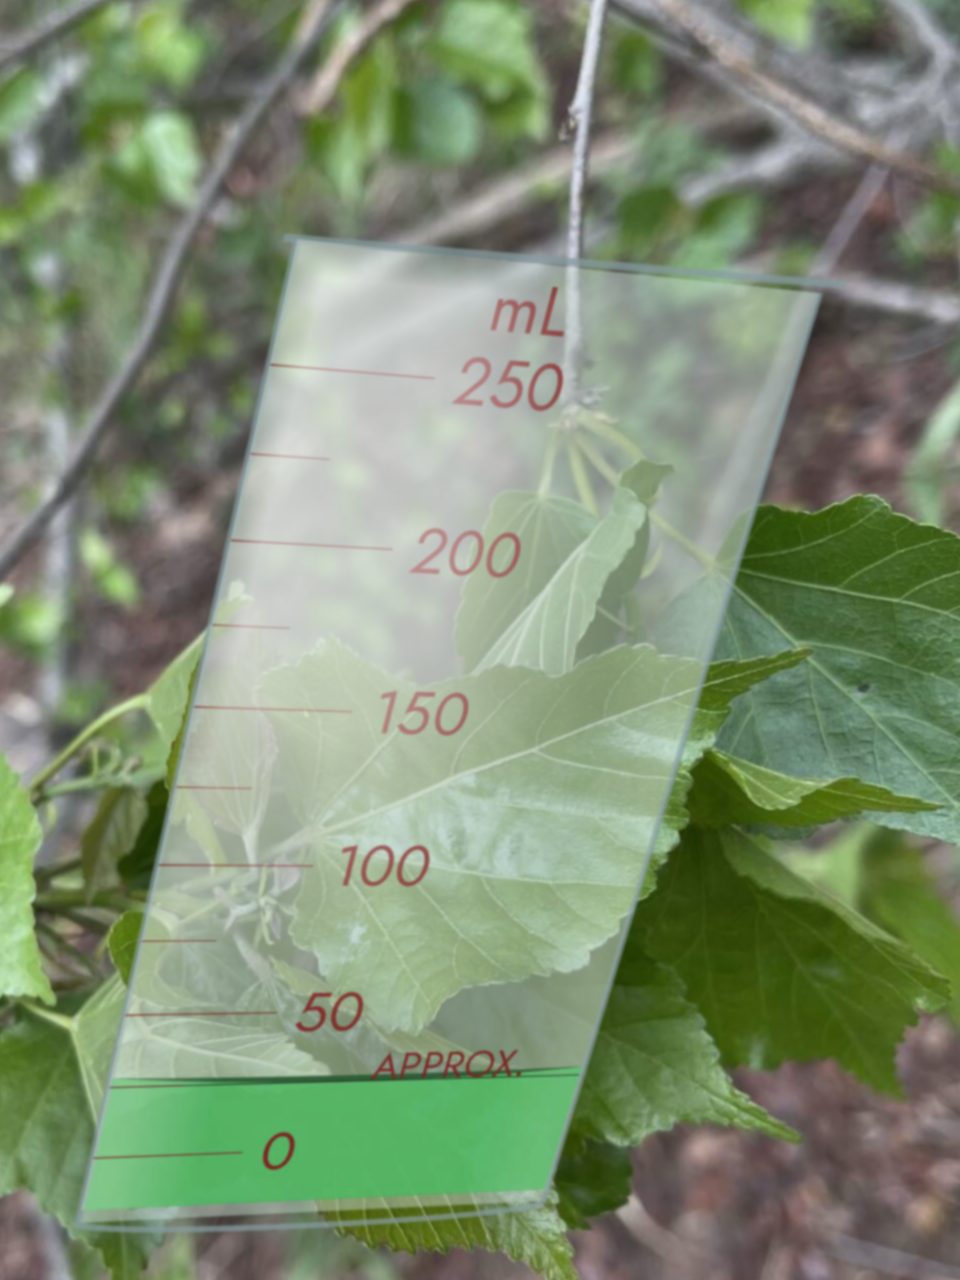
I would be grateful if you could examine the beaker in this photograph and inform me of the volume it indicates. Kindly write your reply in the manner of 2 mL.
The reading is 25 mL
